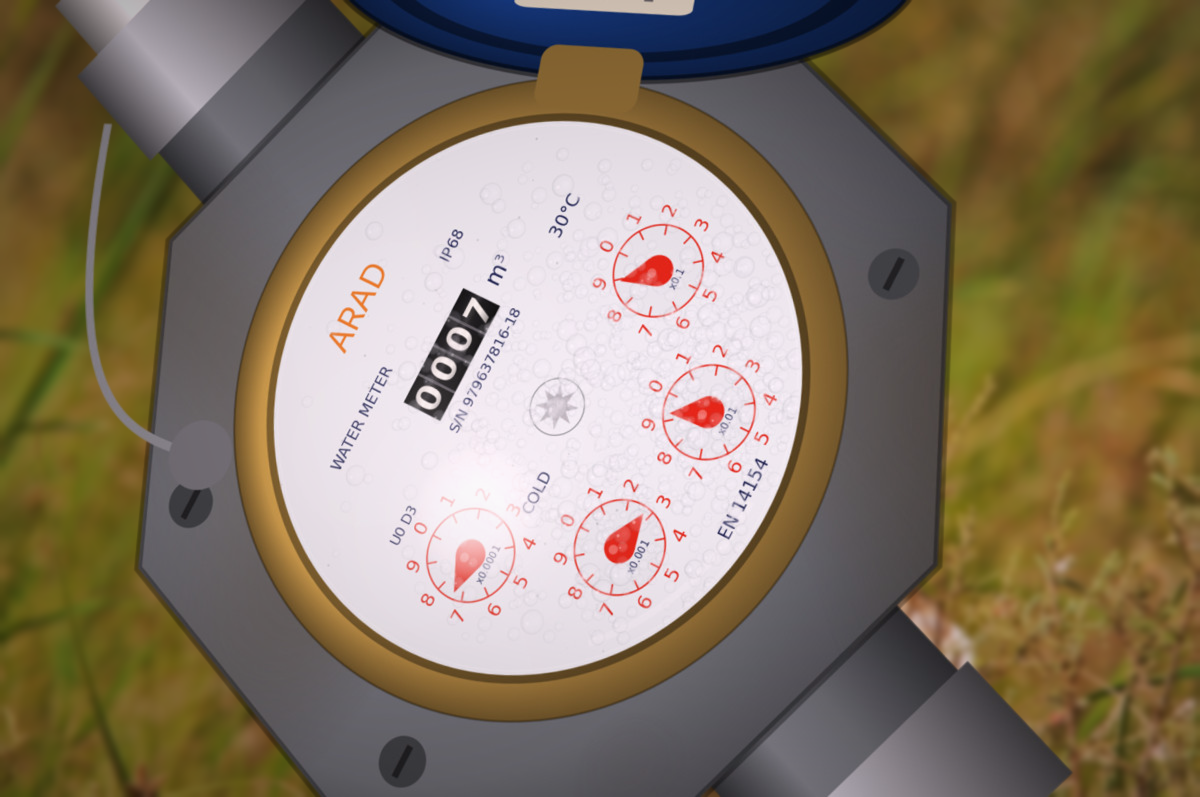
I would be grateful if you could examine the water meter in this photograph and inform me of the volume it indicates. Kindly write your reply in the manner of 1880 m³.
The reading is 6.8927 m³
